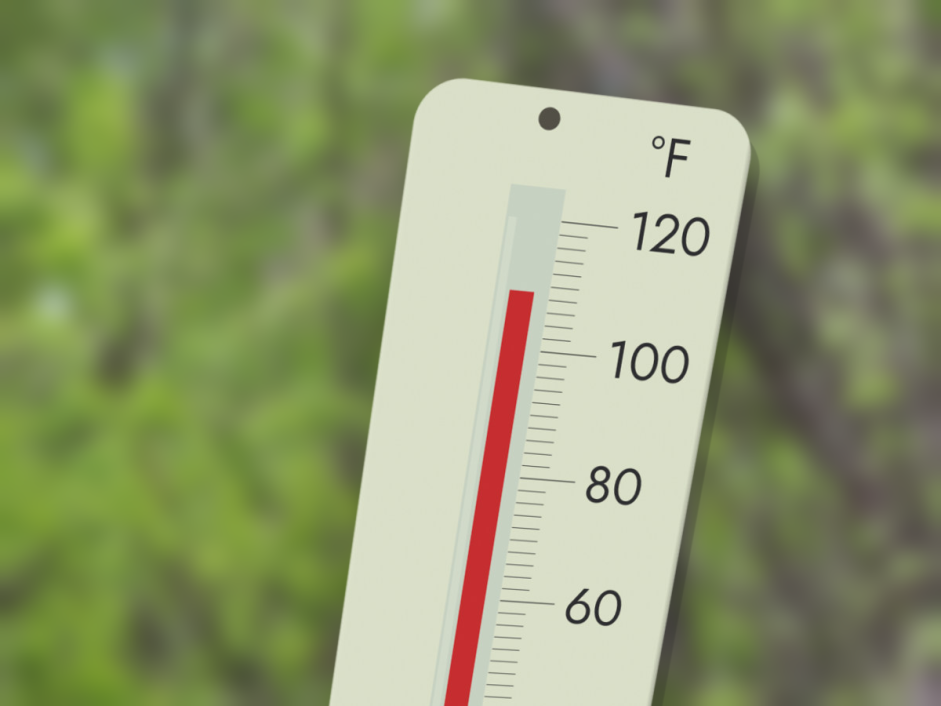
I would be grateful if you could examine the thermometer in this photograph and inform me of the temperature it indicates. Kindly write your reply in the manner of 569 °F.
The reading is 109 °F
